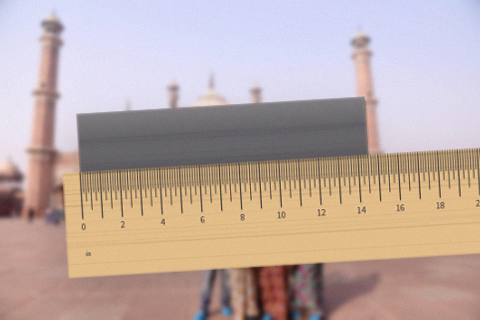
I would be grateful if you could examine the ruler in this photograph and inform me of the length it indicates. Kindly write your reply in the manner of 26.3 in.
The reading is 14.5 in
